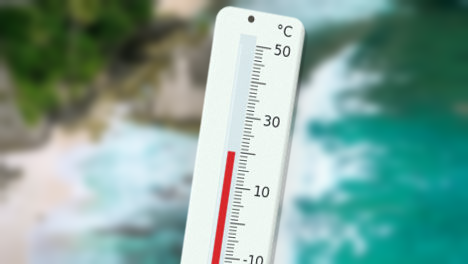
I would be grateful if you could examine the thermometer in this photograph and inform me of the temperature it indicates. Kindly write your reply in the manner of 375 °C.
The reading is 20 °C
